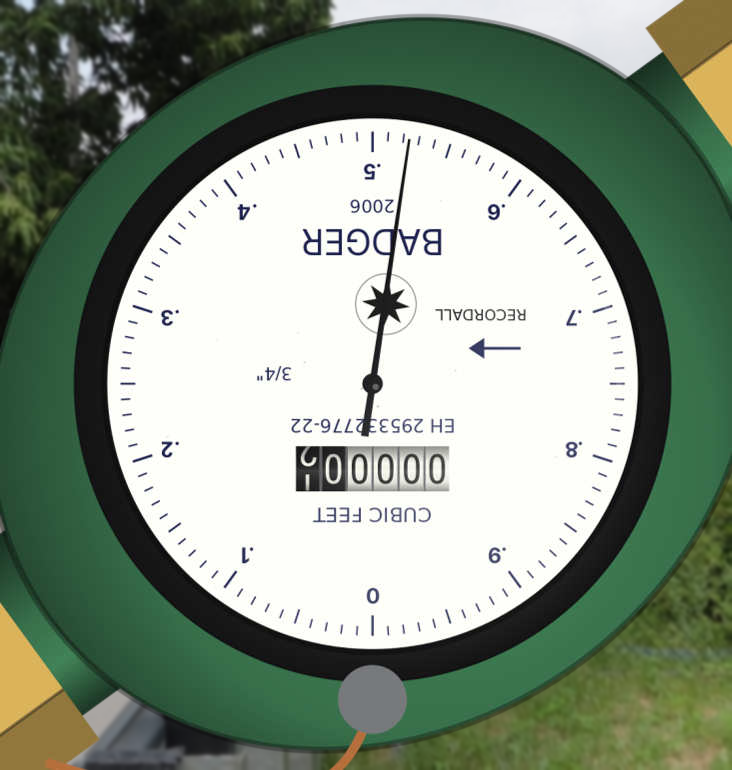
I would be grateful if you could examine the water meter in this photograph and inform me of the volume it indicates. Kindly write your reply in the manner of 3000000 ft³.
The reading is 1.52 ft³
